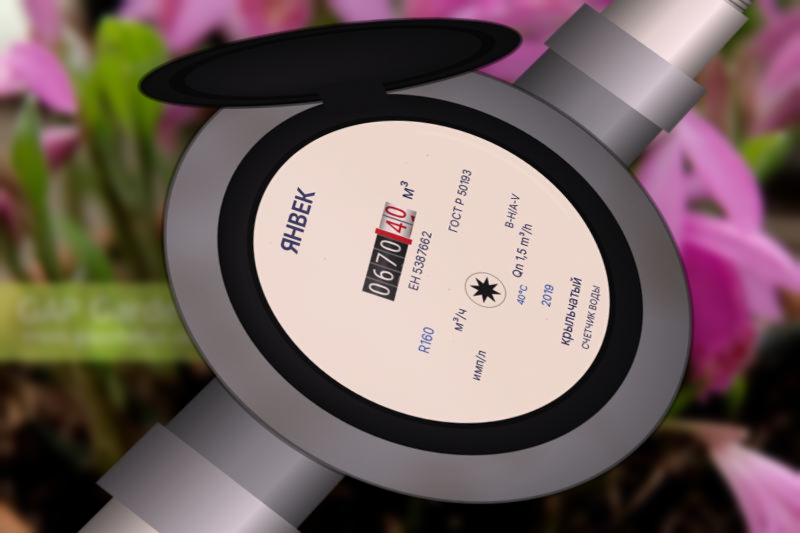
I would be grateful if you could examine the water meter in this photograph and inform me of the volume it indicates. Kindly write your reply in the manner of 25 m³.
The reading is 670.40 m³
